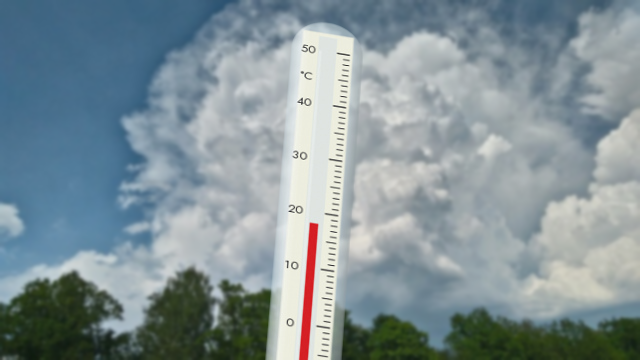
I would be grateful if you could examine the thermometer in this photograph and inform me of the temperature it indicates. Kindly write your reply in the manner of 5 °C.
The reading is 18 °C
